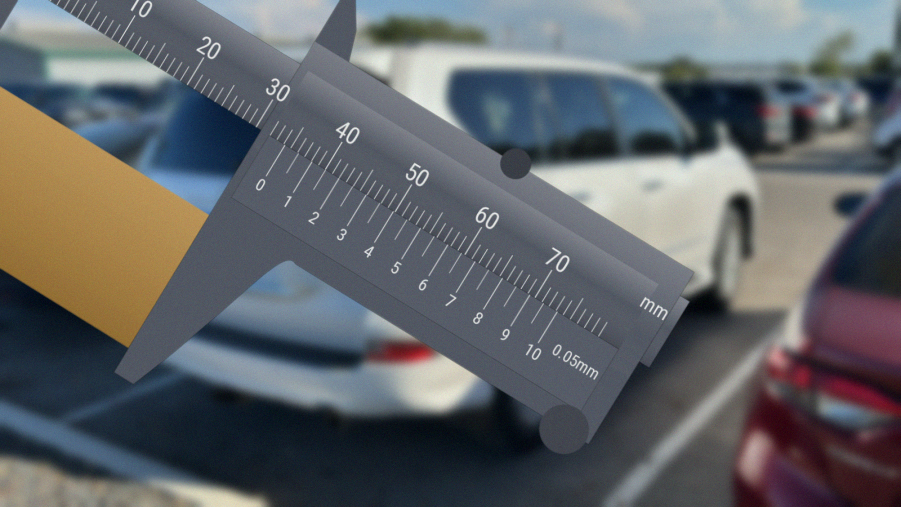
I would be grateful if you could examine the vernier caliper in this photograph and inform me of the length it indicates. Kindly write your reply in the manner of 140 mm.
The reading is 34.2 mm
